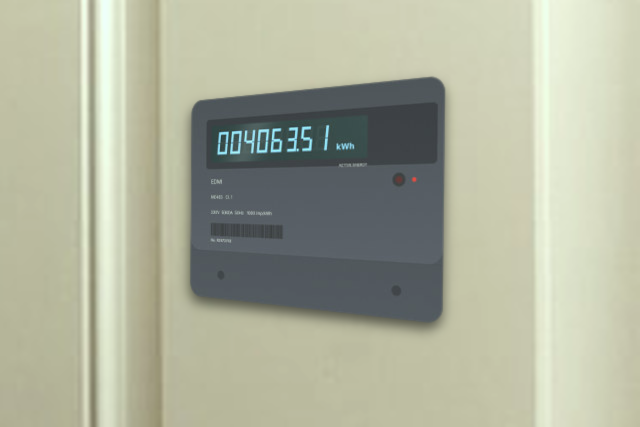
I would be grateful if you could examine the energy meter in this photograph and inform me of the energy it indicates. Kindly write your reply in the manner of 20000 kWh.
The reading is 4063.51 kWh
